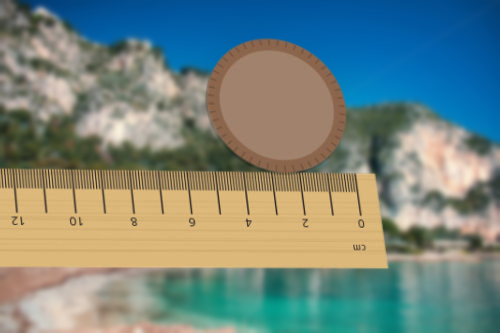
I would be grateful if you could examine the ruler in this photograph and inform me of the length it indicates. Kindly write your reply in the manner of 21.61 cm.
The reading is 5 cm
